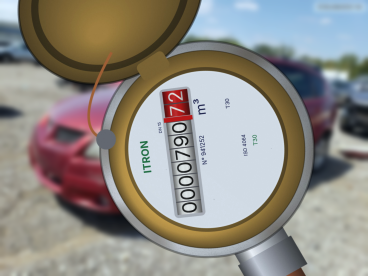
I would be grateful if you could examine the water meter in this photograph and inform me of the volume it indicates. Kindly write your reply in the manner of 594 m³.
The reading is 790.72 m³
